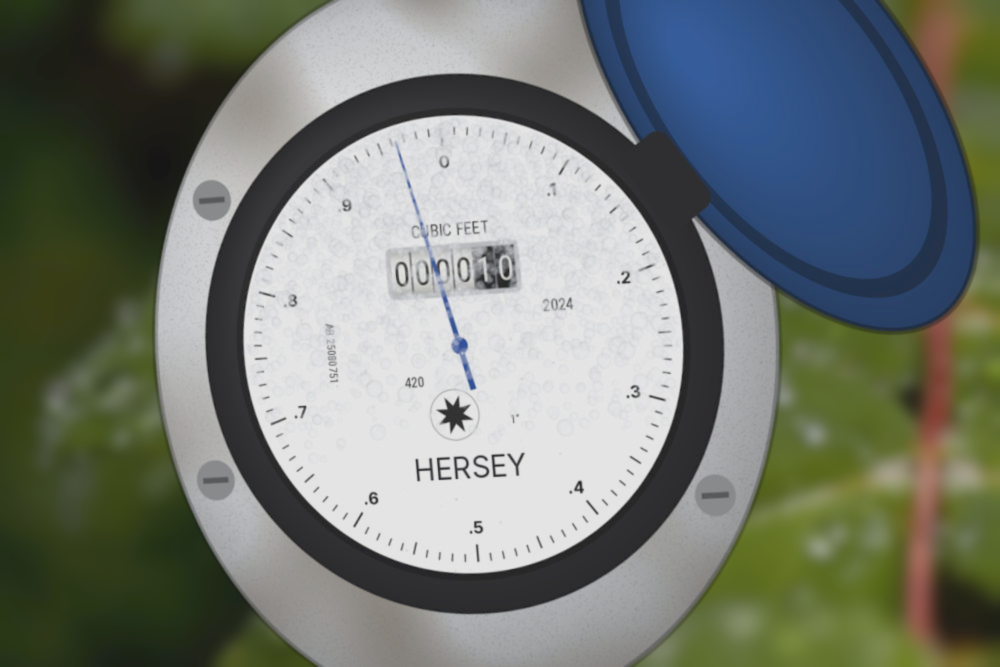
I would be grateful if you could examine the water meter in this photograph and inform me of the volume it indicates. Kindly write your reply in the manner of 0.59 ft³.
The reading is 9.96 ft³
